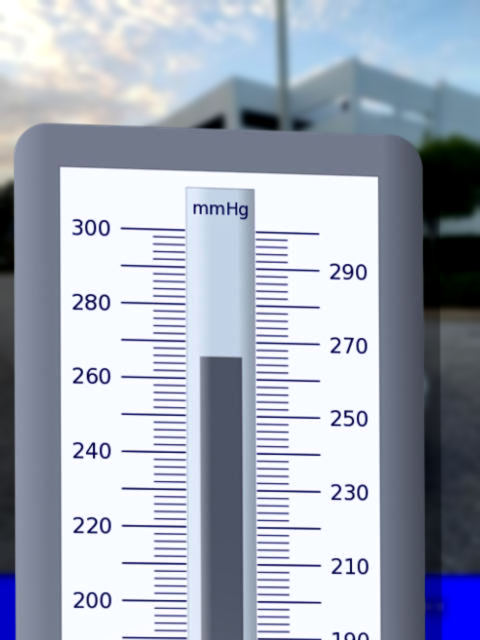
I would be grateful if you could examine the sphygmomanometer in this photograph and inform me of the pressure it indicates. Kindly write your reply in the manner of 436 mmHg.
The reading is 266 mmHg
